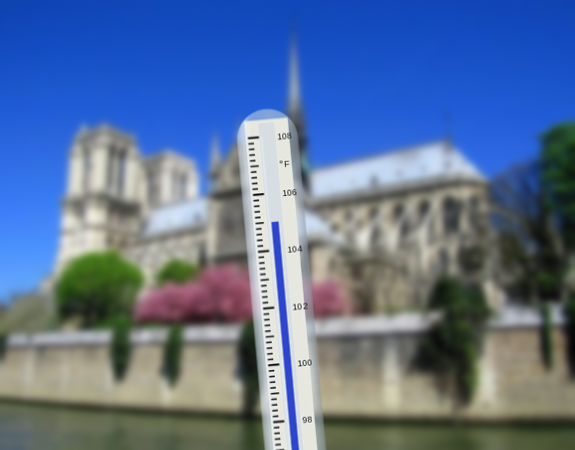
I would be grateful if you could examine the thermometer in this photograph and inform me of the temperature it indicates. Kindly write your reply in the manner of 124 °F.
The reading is 105 °F
